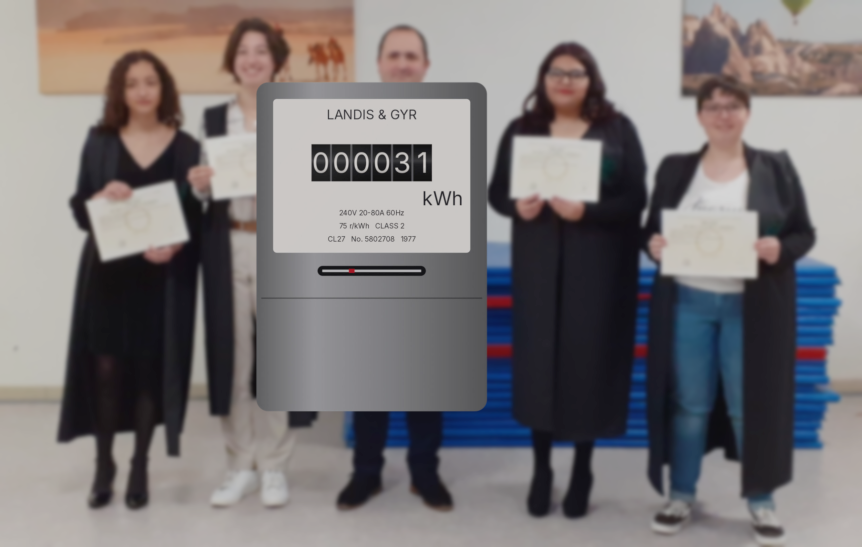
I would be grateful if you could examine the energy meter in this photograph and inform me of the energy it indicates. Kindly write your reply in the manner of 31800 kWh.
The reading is 31 kWh
